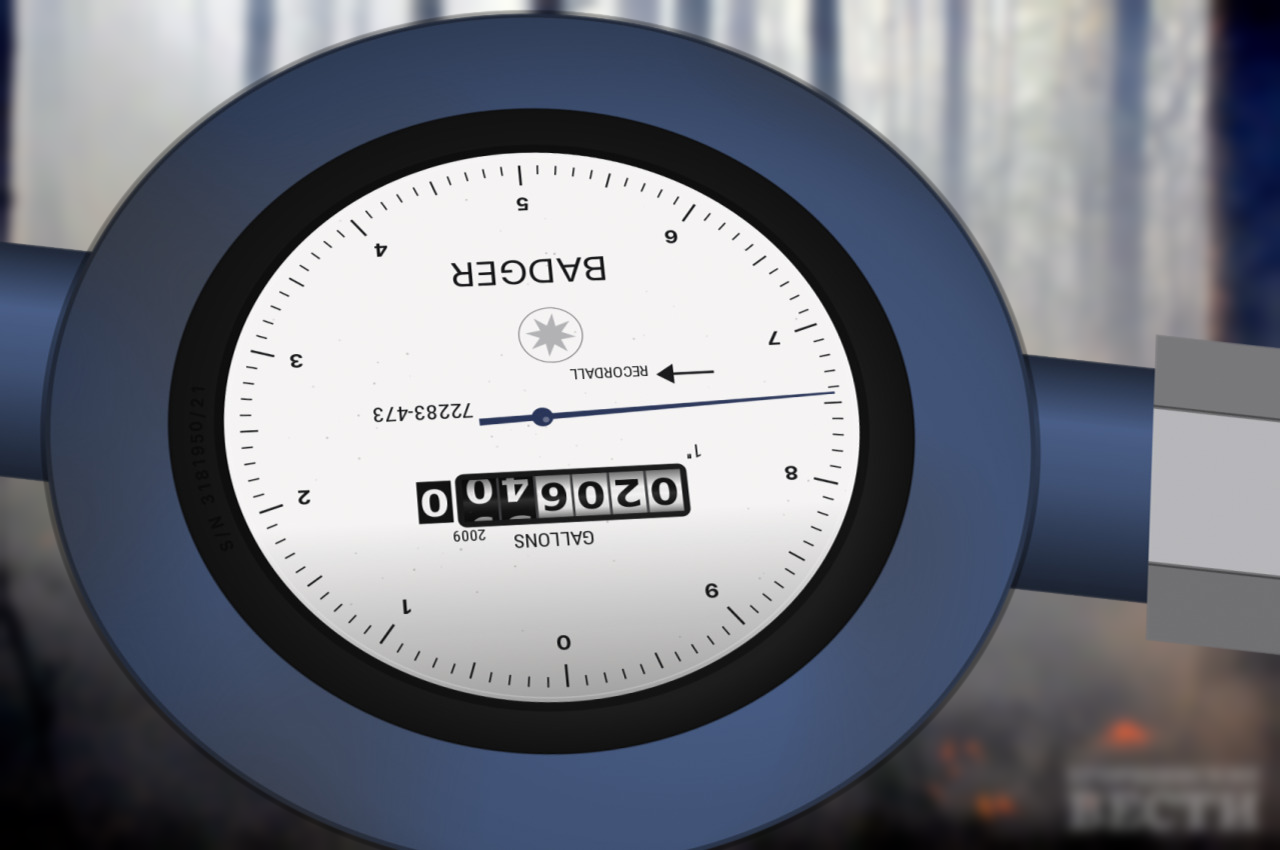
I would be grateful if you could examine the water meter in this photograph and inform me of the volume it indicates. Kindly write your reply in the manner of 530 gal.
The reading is 206397.4 gal
